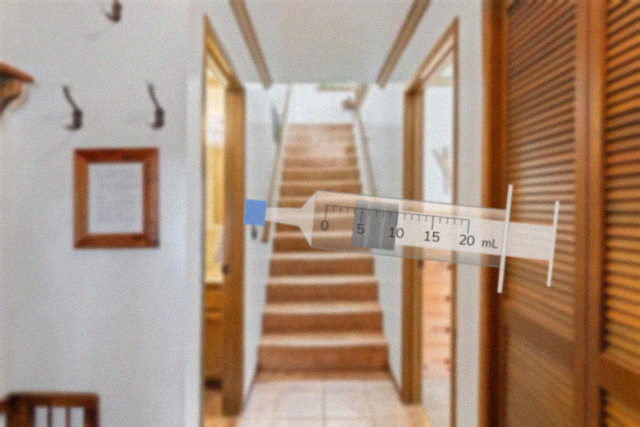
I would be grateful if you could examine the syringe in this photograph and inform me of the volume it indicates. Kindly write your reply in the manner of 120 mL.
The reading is 4 mL
